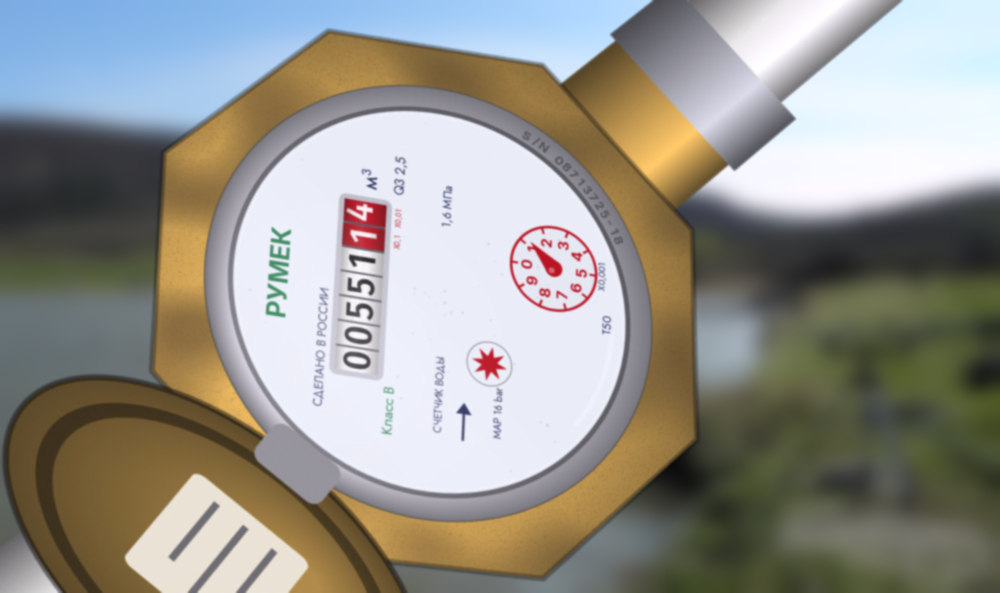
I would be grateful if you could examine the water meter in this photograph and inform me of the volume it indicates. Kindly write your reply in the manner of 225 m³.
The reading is 551.141 m³
